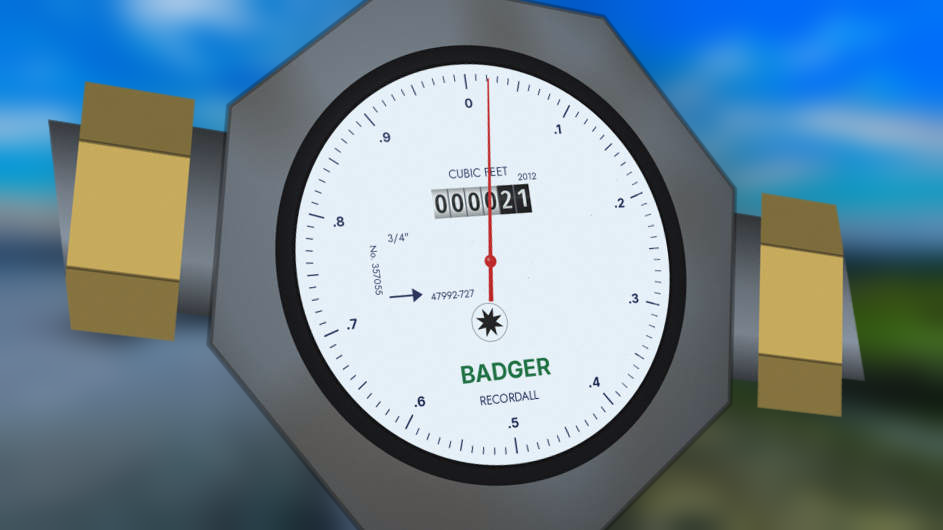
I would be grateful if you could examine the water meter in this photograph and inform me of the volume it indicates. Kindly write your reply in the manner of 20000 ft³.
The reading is 21.02 ft³
